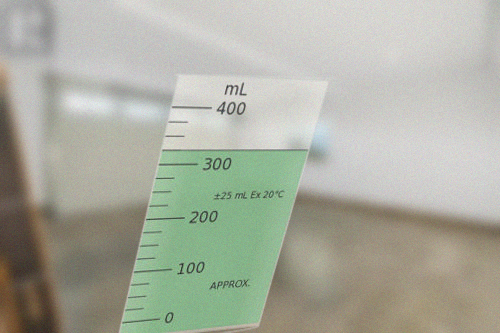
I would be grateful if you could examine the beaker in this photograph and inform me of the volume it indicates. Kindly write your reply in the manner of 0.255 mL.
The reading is 325 mL
